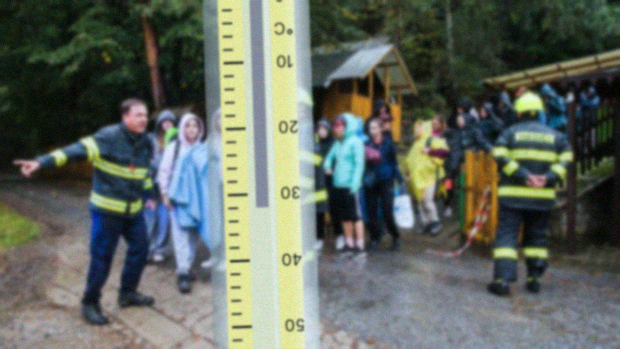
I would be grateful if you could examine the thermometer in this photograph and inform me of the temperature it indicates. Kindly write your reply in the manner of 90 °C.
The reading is 32 °C
